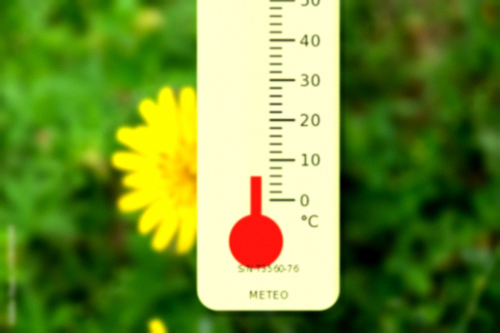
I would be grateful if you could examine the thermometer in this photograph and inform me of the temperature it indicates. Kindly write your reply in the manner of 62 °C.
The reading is 6 °C
